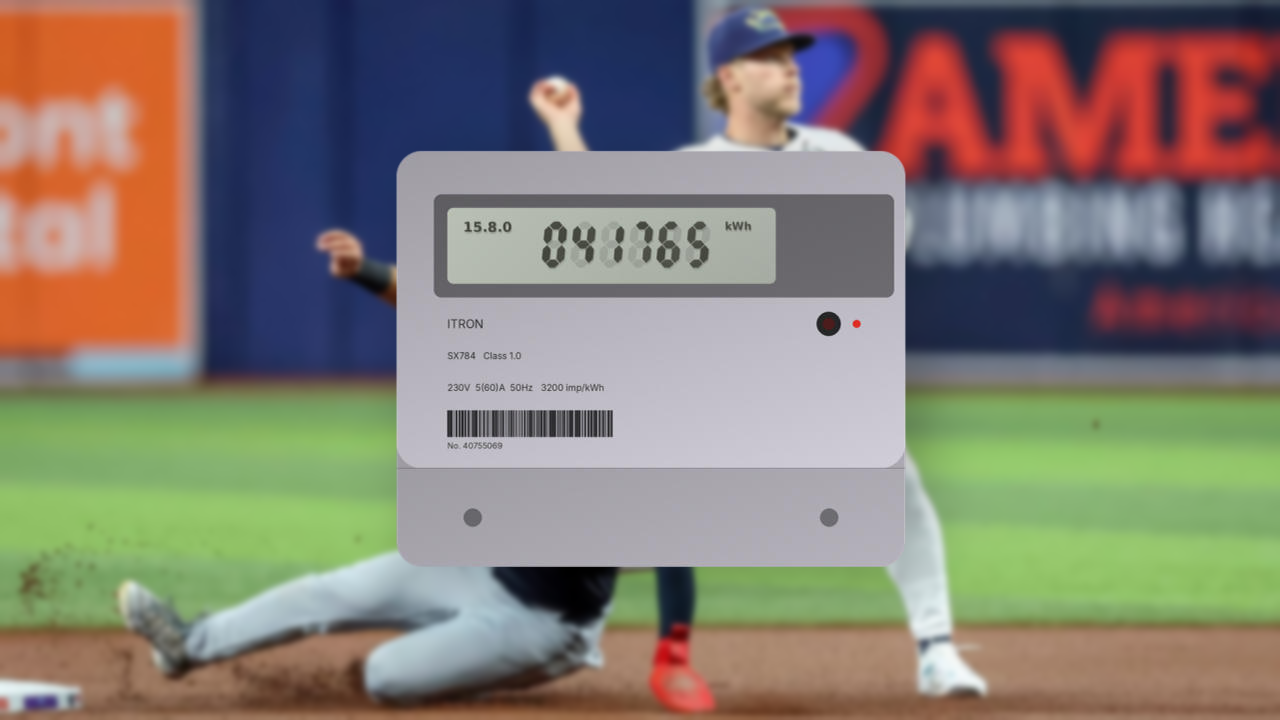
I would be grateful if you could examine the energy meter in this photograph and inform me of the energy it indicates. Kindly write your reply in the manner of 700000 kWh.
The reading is 41765 kWh
